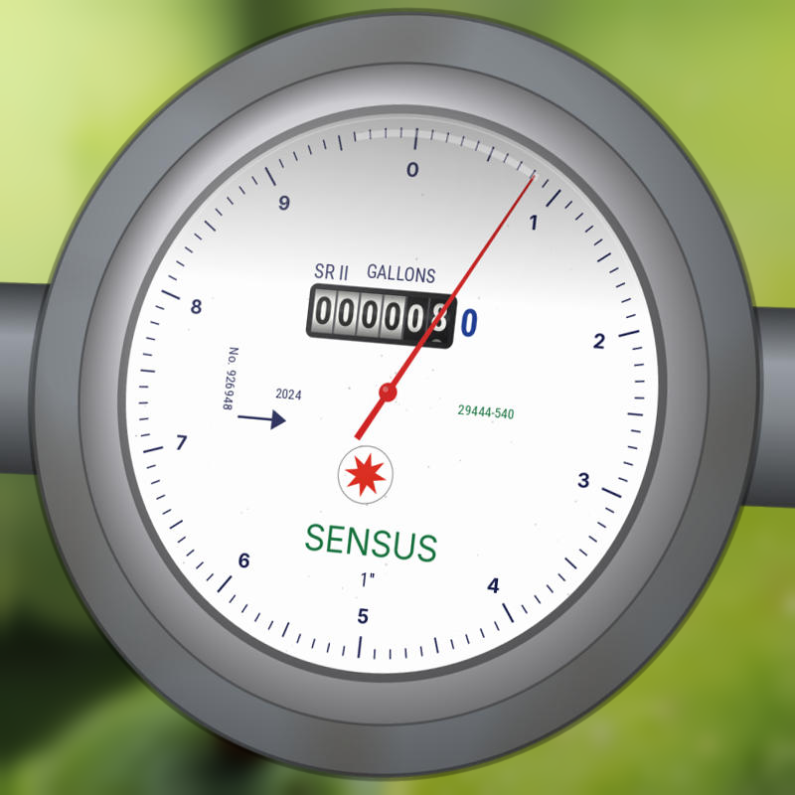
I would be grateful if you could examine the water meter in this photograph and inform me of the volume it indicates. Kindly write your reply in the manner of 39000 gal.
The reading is 80.8 gal
